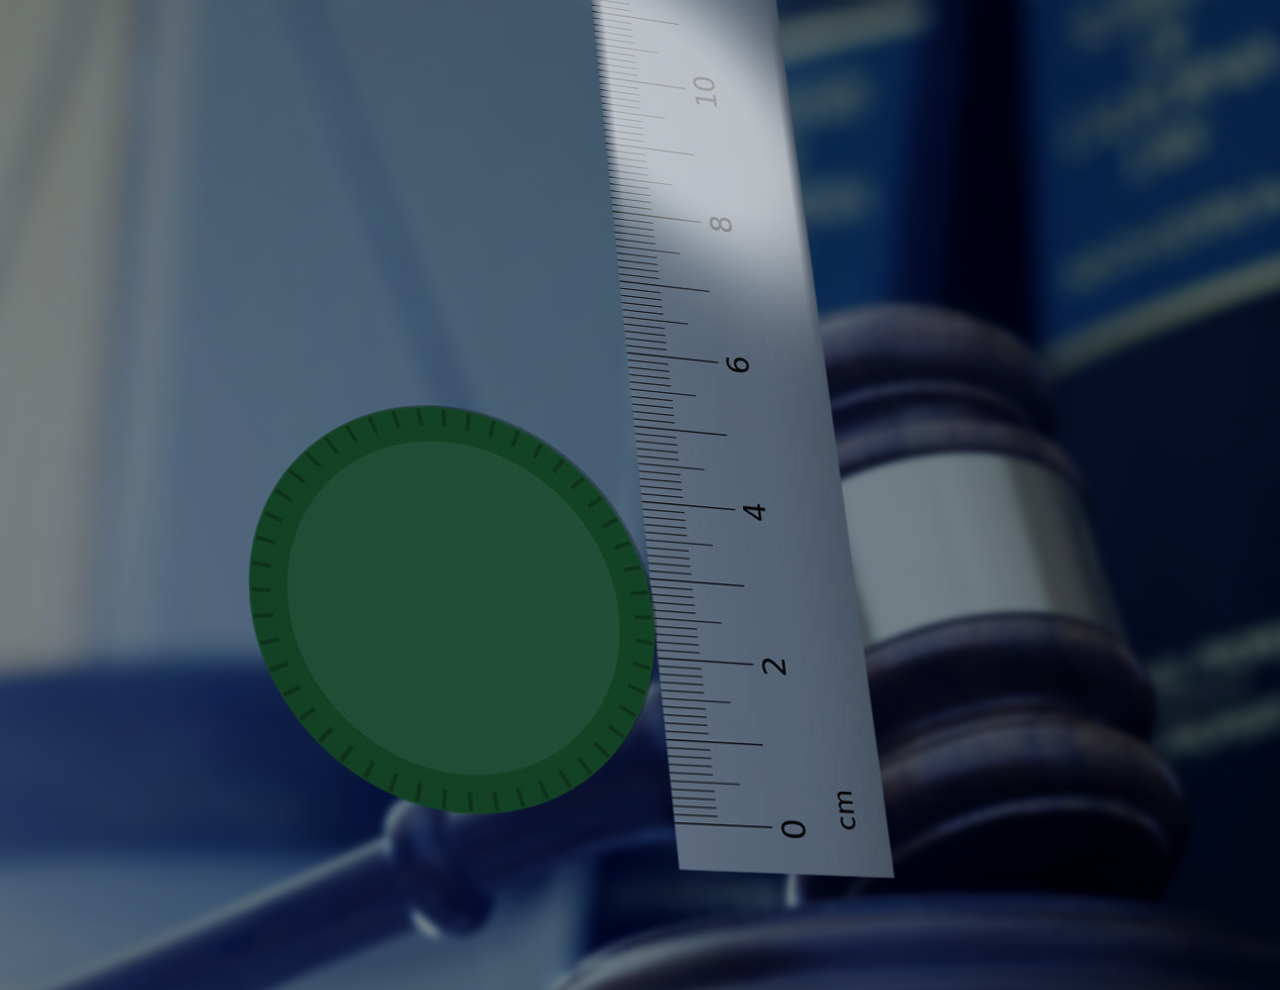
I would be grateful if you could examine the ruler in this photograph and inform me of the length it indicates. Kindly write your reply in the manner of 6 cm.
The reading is 5 cm
